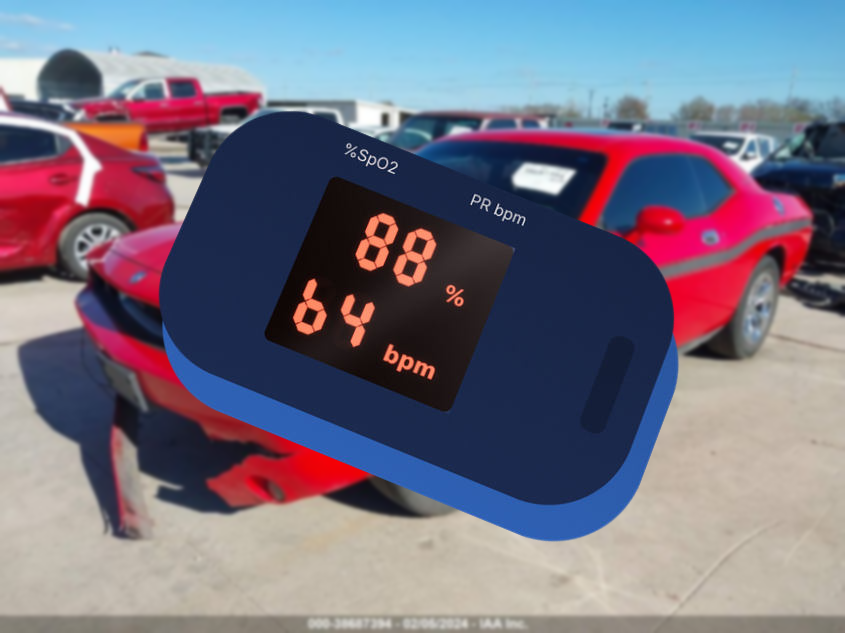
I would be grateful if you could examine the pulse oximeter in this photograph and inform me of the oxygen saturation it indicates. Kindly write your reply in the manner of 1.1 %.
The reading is 88 %
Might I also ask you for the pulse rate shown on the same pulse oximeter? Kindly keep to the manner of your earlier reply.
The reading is 64 bpm
